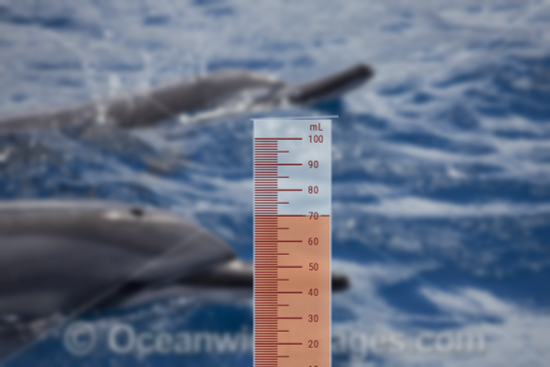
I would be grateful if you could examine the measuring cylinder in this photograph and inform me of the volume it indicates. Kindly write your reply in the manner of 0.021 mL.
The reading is 70 mL
